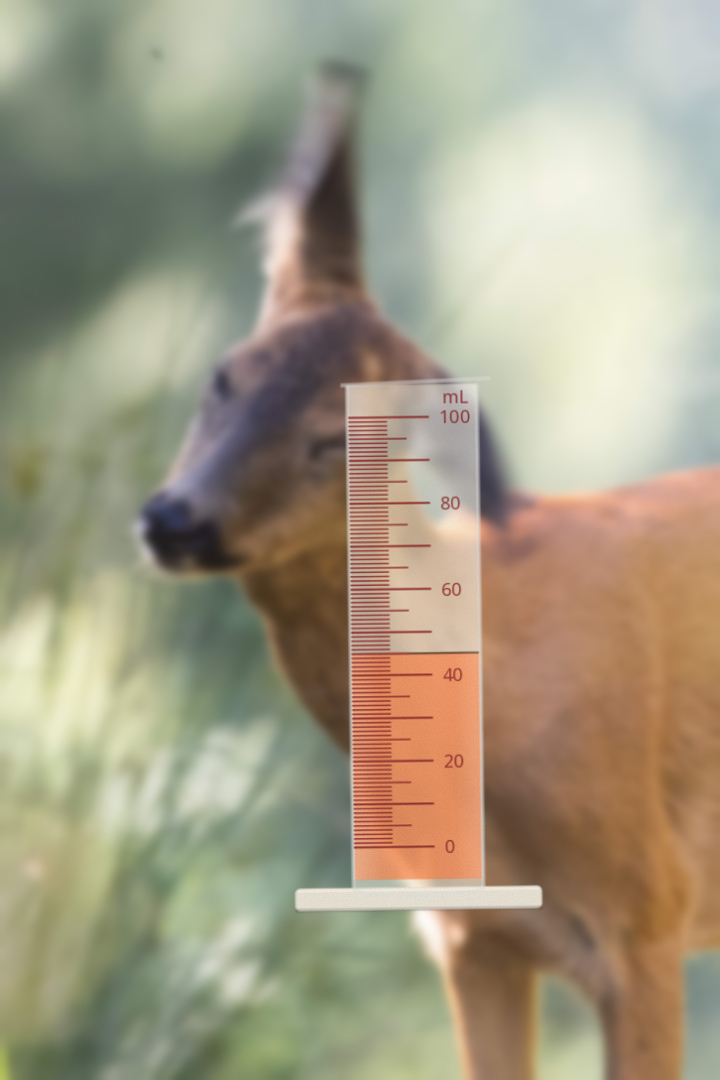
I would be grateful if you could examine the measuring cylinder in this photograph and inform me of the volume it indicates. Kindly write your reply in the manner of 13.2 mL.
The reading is 45 mL
